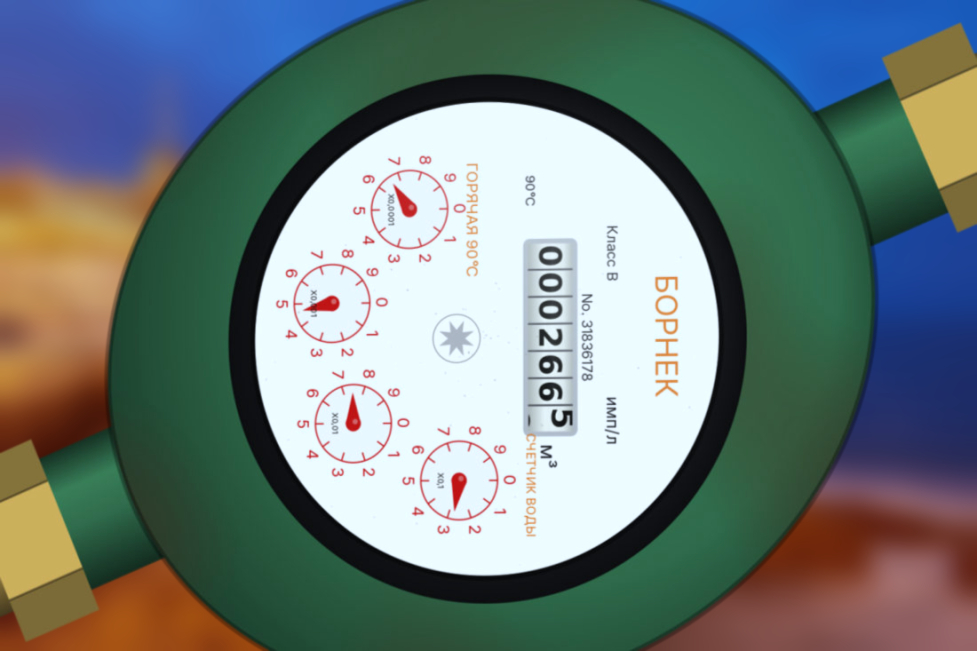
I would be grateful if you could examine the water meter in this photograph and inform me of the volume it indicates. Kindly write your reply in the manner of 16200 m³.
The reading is 2665.2746 m³
